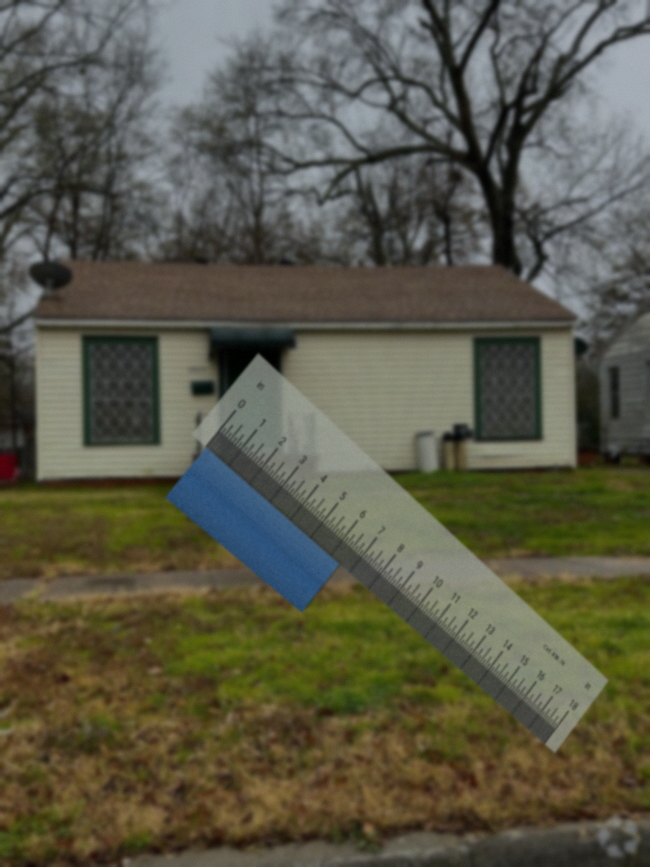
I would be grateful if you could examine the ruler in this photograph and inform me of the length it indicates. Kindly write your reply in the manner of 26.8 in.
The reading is 6.5 in
